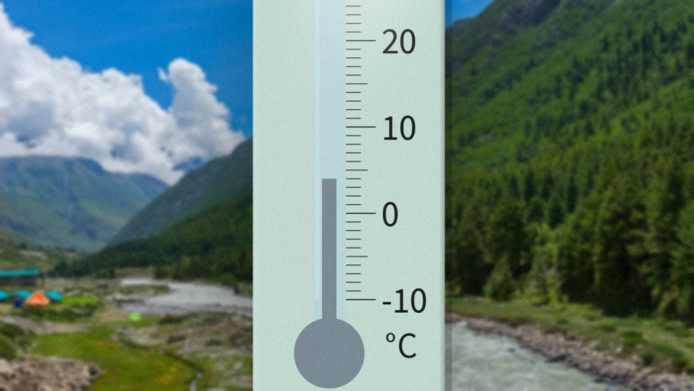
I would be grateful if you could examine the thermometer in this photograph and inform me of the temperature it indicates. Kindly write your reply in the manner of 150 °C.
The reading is 4 °C
